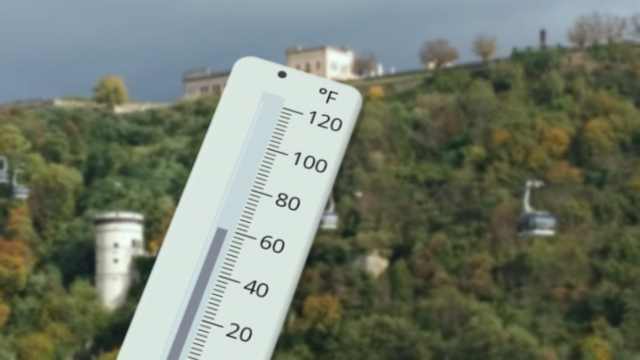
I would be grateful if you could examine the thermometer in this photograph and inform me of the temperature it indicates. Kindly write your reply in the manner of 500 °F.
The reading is 60 °F
